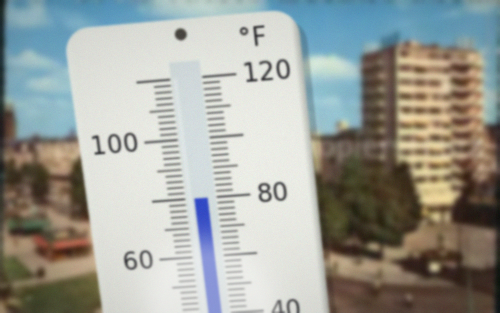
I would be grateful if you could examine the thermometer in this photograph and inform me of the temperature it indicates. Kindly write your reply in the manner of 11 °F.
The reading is 80 °F
